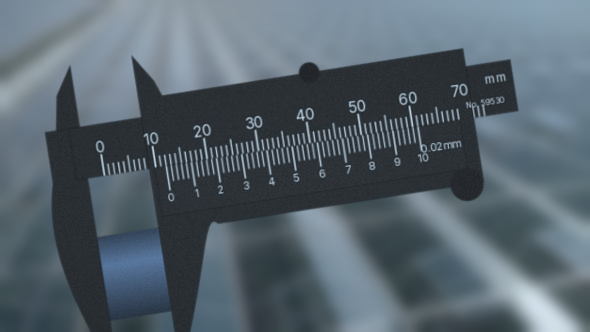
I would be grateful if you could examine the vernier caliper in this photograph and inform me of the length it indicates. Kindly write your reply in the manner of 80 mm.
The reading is 12.0 mm
